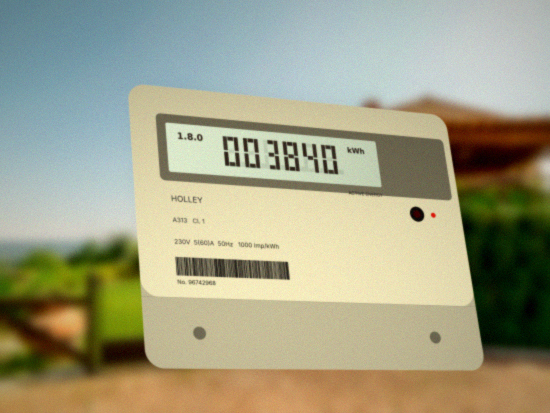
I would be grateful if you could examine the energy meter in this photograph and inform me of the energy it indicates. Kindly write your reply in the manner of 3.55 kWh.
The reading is 3840 kWh
